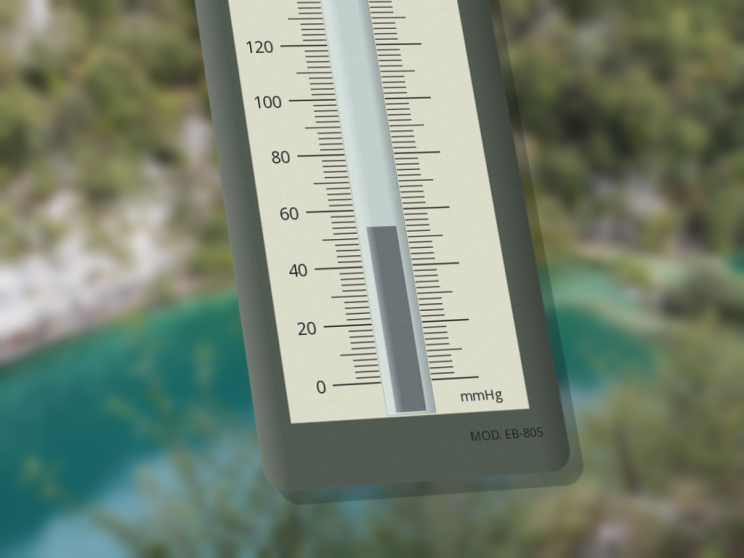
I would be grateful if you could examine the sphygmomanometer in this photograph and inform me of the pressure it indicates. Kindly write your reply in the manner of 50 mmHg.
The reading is 54 mmHg
